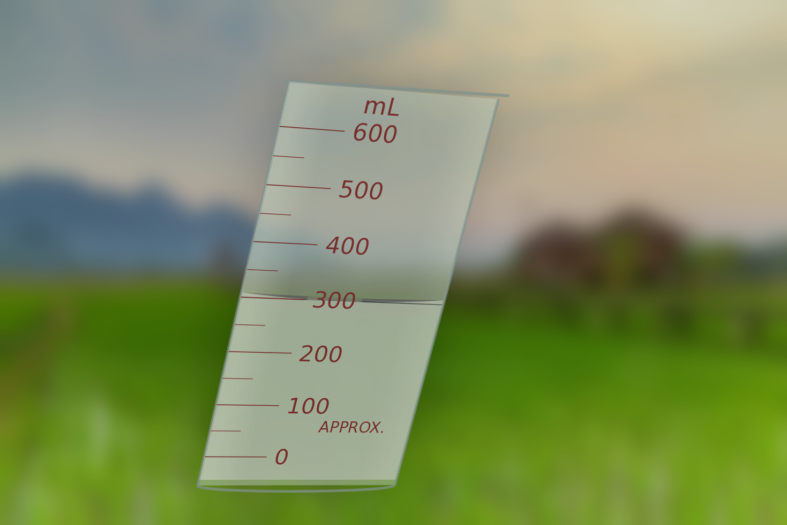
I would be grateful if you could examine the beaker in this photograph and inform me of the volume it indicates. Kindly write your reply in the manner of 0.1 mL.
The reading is 300 mL
